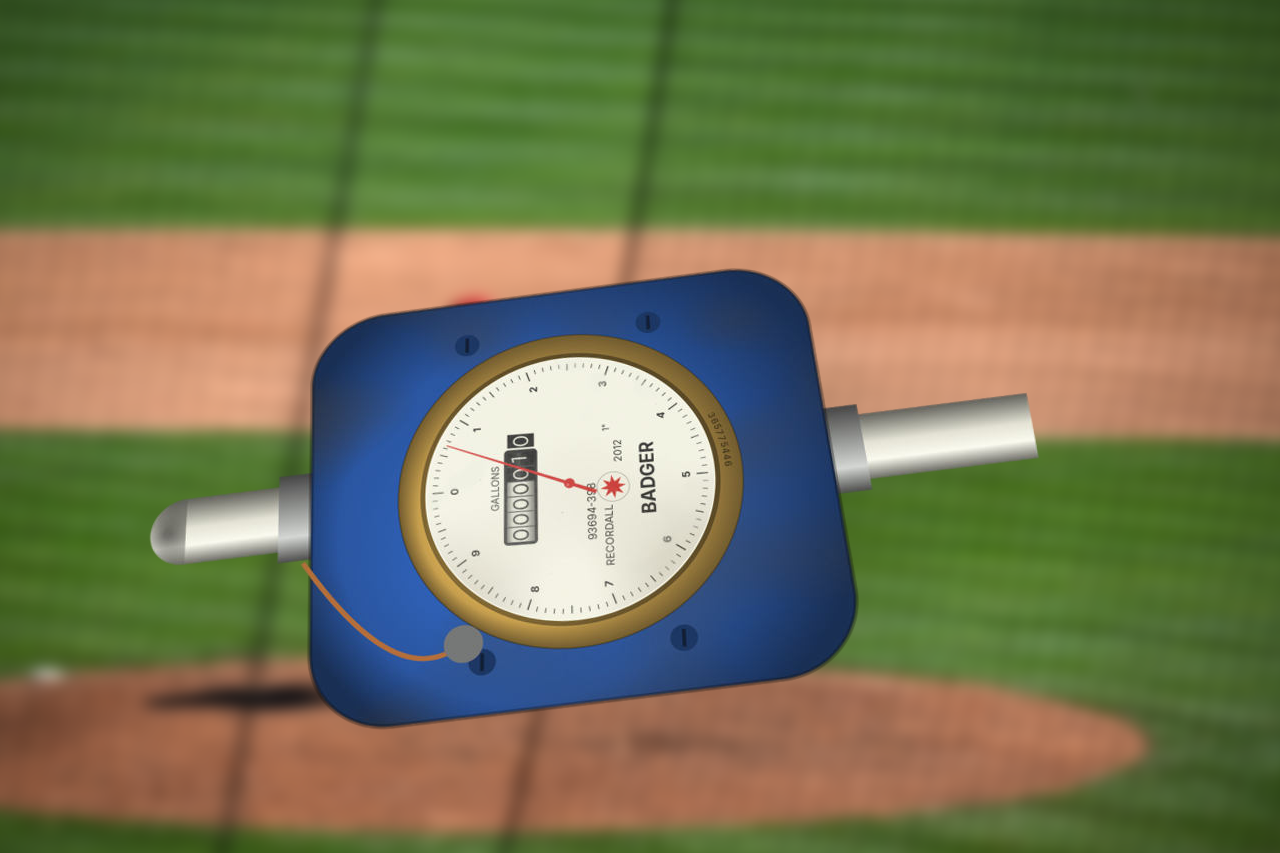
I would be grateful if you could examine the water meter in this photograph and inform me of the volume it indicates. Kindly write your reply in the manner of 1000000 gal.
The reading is 10.6 gal
